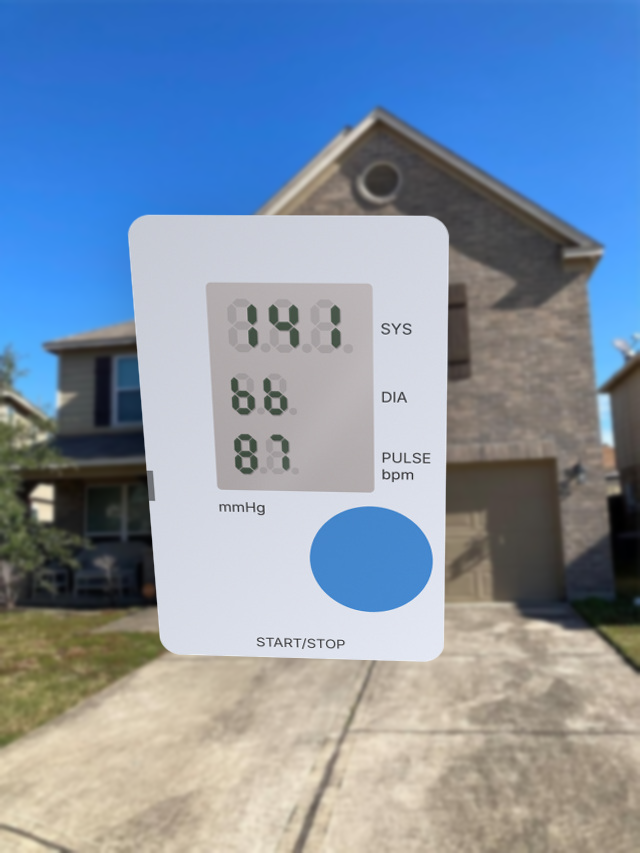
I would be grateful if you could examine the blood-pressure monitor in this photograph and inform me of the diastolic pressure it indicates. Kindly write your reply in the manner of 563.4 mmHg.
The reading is 66 mmHg
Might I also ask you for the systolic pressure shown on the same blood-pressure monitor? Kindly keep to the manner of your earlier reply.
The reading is 141 mmHg
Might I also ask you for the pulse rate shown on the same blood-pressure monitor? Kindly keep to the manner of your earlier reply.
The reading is 87 bpm
